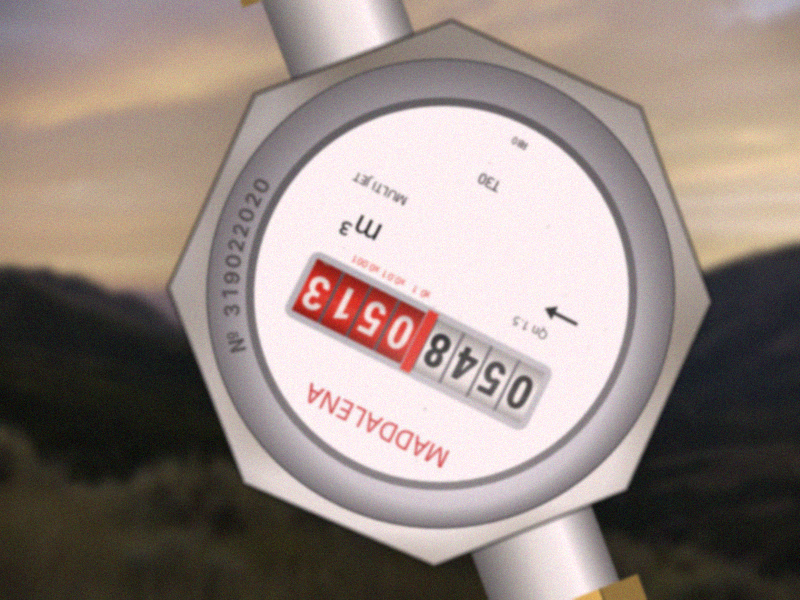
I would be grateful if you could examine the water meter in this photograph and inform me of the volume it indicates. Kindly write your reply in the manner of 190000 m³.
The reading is 548.0513 m³
